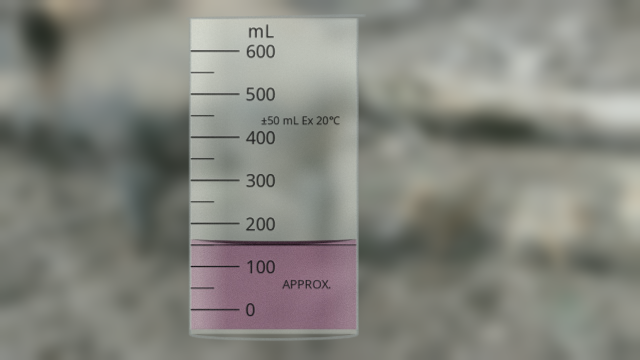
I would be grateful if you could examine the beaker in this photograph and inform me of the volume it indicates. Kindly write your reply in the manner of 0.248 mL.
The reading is 150 mL
